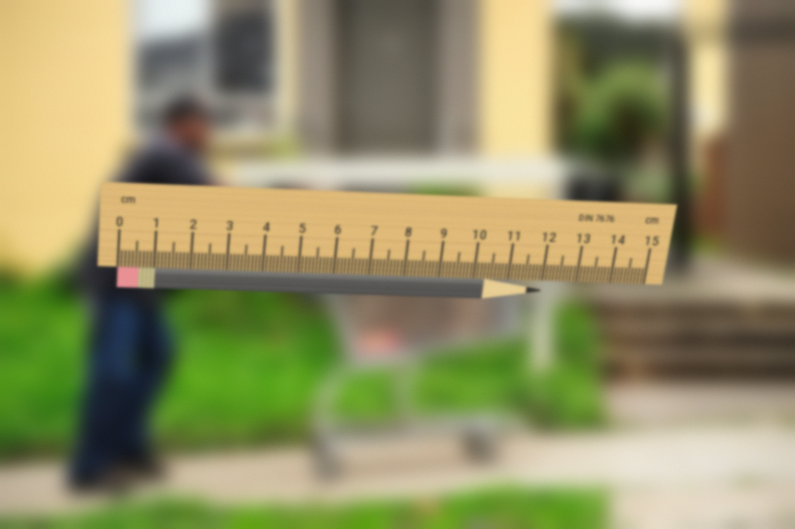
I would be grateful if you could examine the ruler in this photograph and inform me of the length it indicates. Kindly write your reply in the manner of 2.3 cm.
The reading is 12 cm
